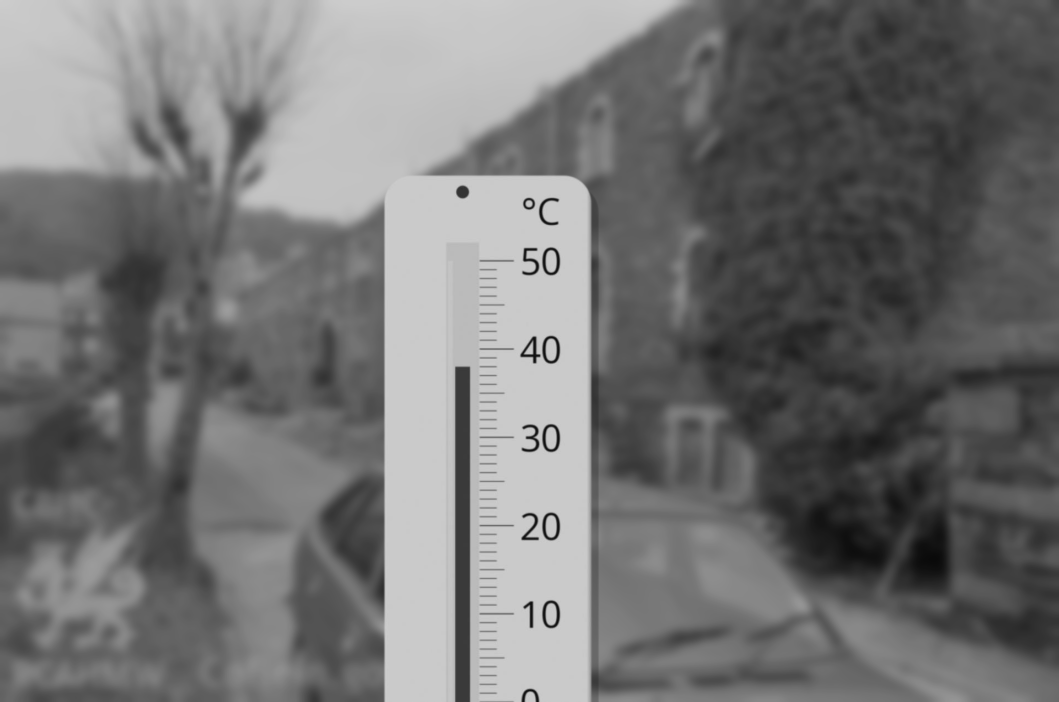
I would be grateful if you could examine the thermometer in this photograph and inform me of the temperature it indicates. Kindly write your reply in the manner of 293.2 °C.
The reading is 38 °C
